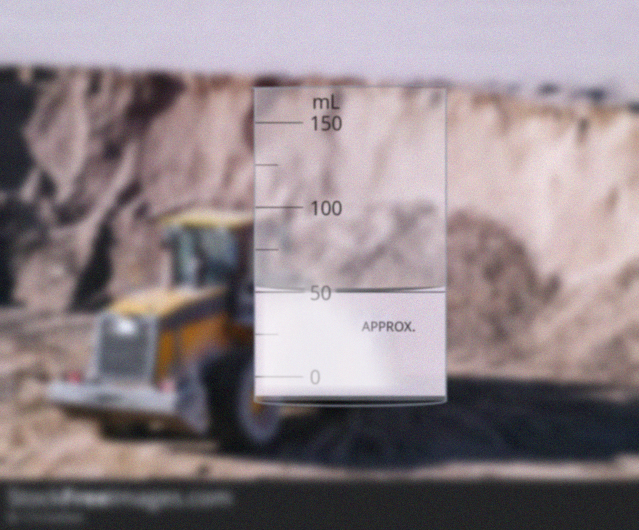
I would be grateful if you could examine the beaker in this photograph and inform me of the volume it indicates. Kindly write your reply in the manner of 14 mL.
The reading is 50 mL
